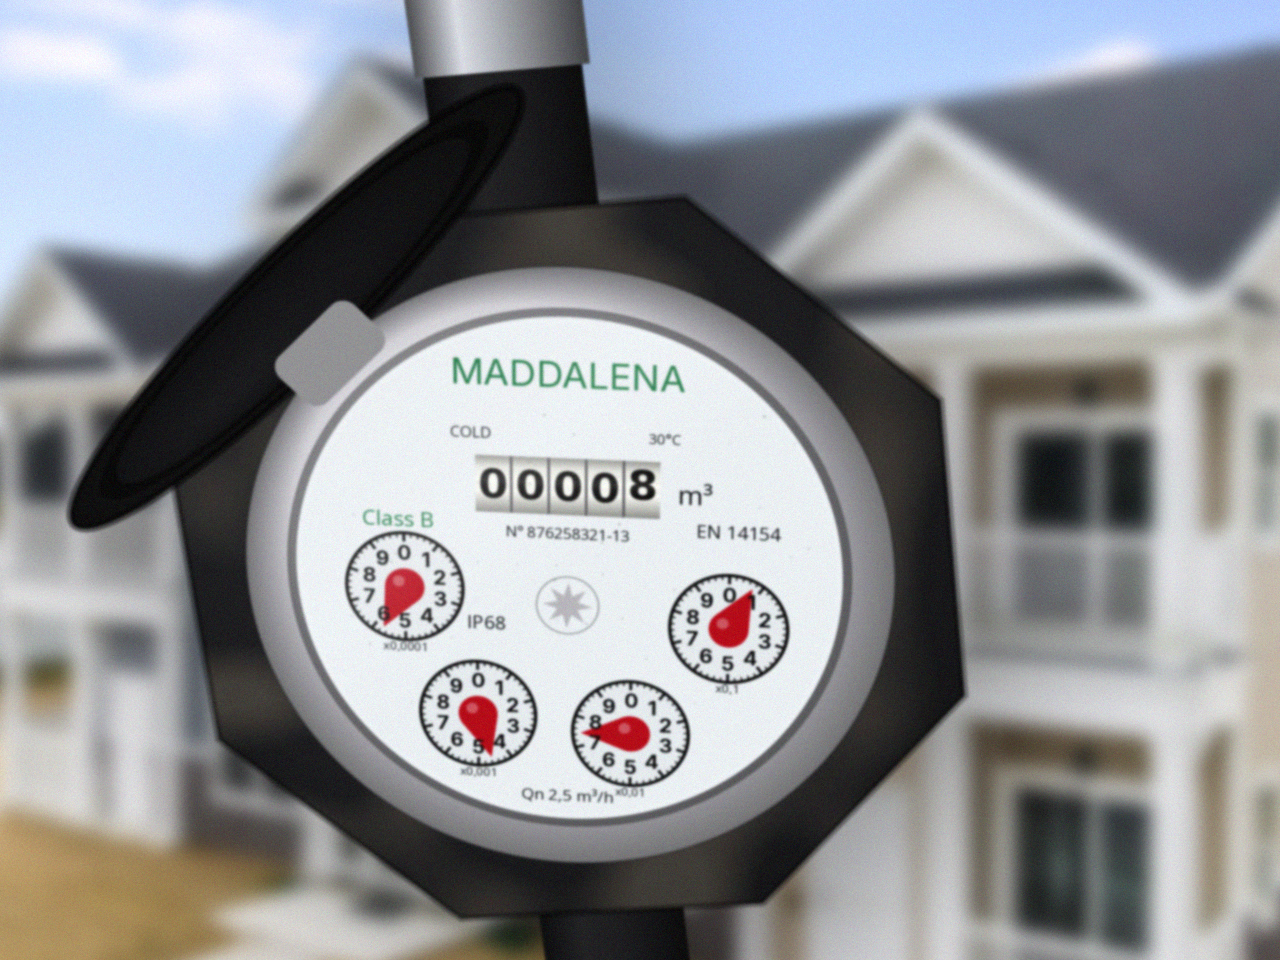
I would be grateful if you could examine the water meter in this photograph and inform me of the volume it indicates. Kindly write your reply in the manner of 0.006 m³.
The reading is 8.0745 m³
